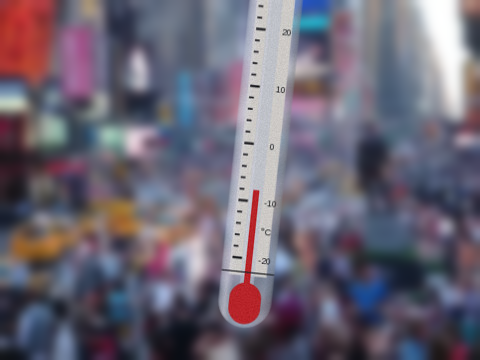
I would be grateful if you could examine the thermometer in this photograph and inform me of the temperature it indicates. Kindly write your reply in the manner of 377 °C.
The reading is -8 °C
